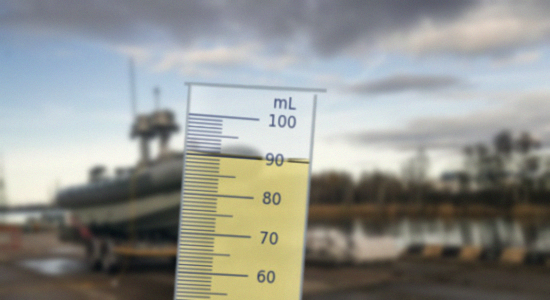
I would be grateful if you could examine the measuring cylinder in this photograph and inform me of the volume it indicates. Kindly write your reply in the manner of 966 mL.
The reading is 90 mL
